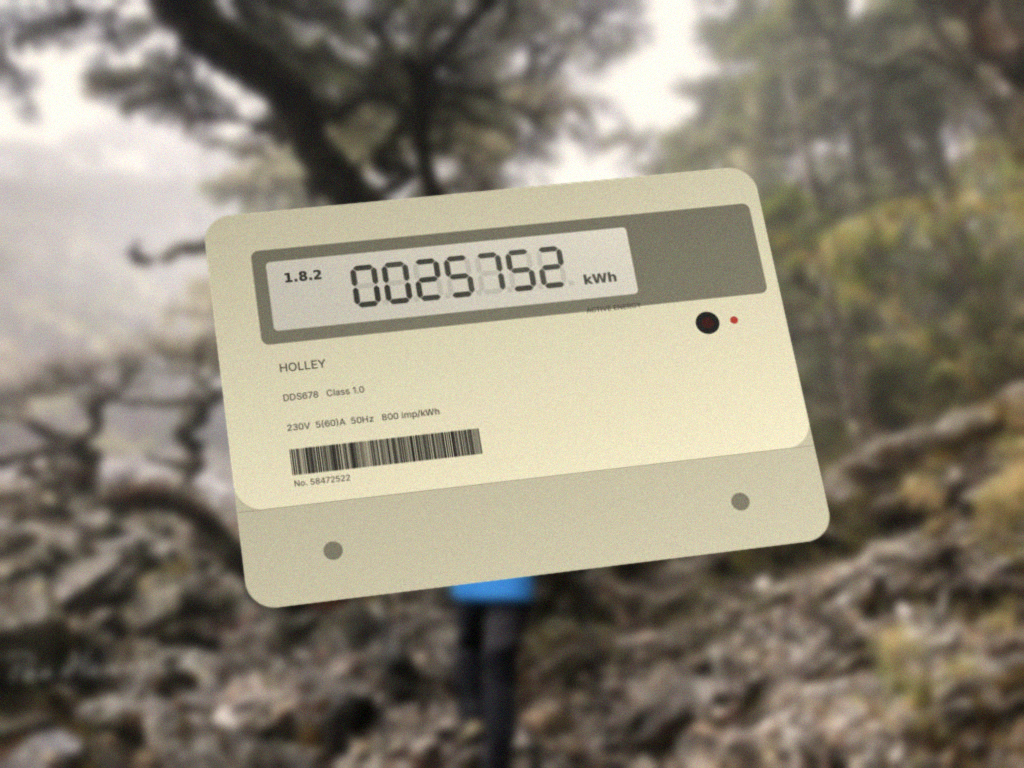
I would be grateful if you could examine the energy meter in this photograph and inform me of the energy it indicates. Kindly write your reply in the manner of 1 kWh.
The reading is 25752 kWh
